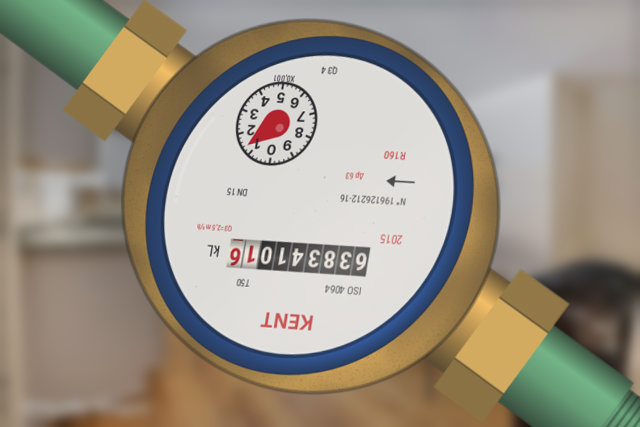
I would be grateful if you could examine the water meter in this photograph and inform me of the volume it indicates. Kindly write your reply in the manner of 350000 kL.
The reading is 6383410.161 kL
